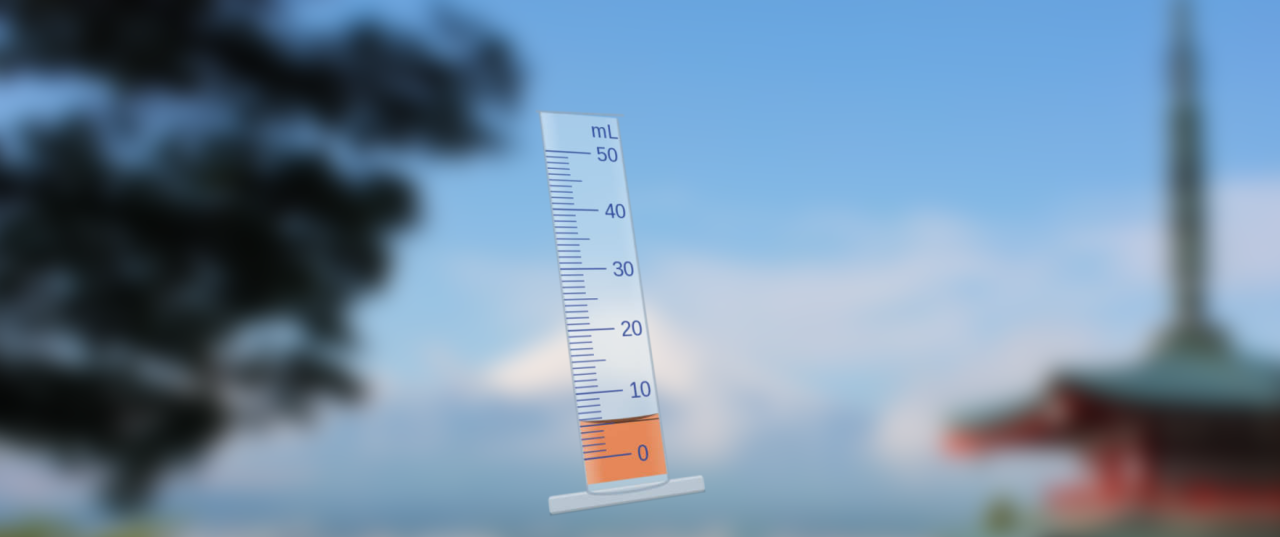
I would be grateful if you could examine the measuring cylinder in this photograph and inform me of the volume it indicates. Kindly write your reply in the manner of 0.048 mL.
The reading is 5 mL
